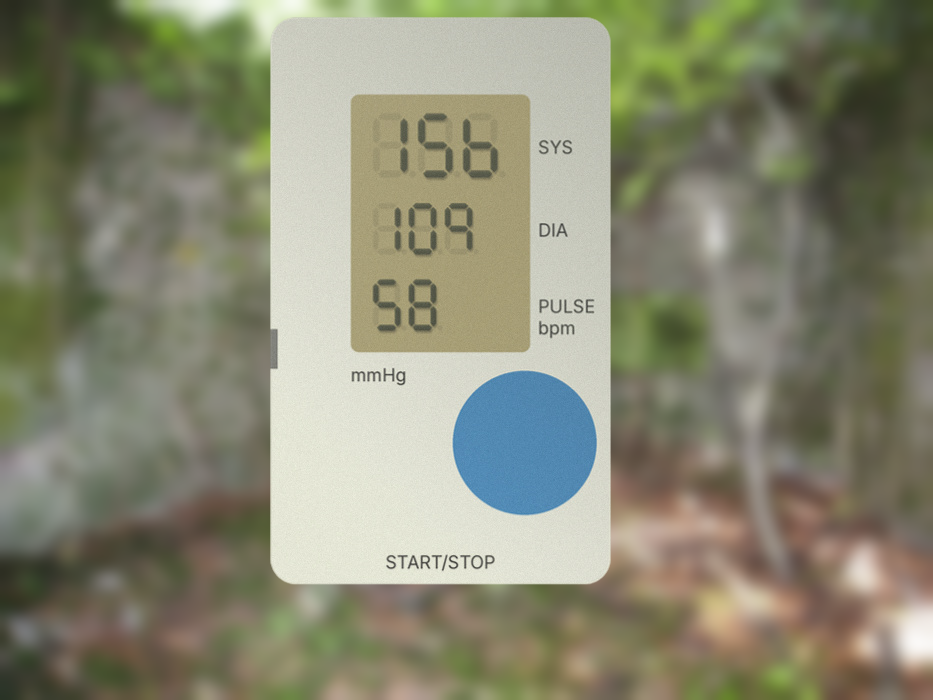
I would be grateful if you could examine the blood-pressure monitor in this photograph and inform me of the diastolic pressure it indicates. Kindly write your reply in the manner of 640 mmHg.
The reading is 109 mmHg
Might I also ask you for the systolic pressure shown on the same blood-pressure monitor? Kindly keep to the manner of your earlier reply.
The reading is 156 mmHg
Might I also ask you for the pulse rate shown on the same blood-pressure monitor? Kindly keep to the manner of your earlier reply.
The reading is 58 bpm
